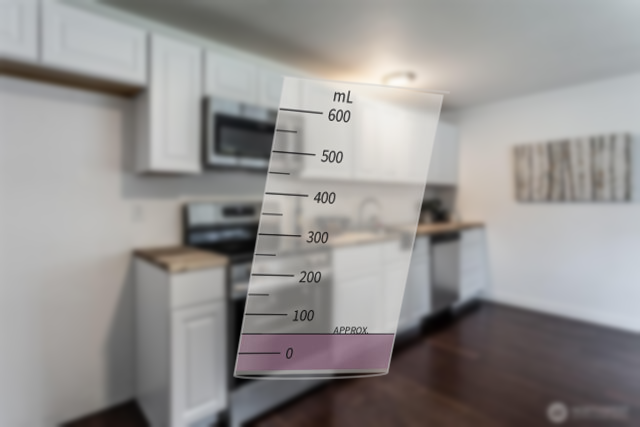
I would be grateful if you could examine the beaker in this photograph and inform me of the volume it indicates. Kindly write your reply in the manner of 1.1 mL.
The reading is 50 mL
